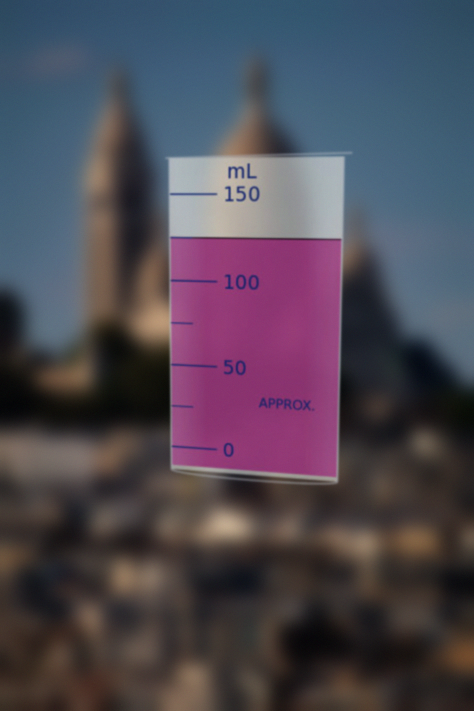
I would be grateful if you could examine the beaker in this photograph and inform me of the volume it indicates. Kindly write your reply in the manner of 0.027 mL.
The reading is 125 mL
